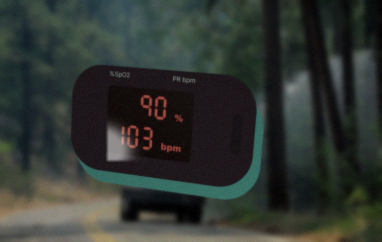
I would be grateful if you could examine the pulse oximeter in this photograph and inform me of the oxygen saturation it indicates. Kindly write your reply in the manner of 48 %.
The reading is 90 %
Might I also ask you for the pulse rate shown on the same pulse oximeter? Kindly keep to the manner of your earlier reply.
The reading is 103 bpm
